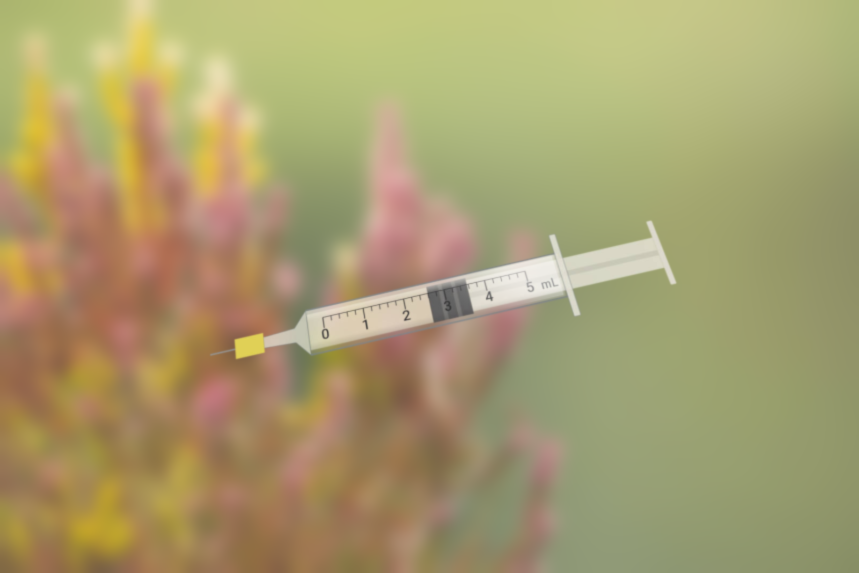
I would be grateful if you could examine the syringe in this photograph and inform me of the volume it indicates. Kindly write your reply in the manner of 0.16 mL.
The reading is 2.6 mL
